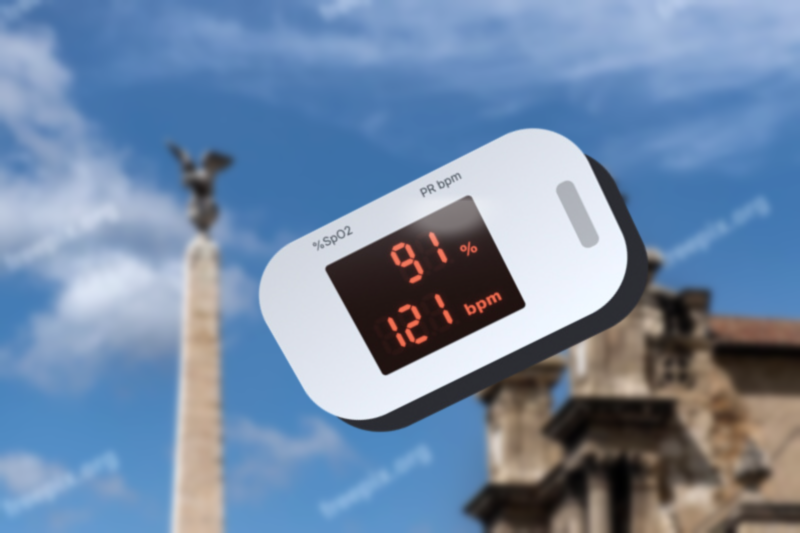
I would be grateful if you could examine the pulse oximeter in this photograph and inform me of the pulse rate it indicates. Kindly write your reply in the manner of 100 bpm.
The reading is 121 bpm
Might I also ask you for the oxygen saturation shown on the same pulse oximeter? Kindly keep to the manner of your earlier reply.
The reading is 91 %
